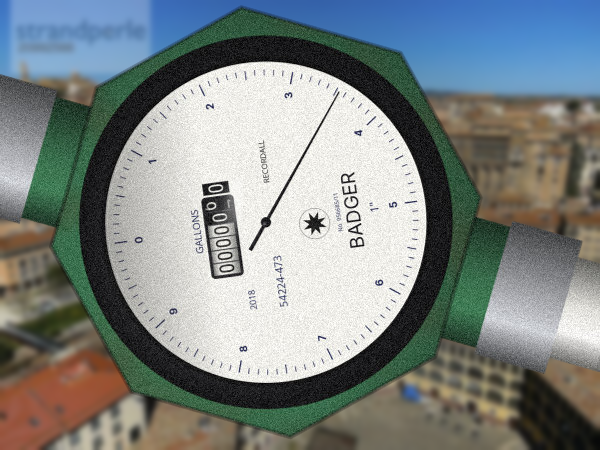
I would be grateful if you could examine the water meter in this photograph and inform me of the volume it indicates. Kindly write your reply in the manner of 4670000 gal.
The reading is 63.5 gal
